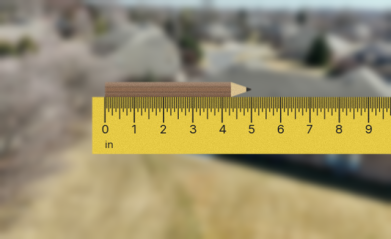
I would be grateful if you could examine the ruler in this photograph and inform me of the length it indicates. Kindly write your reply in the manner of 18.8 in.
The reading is 5 in
